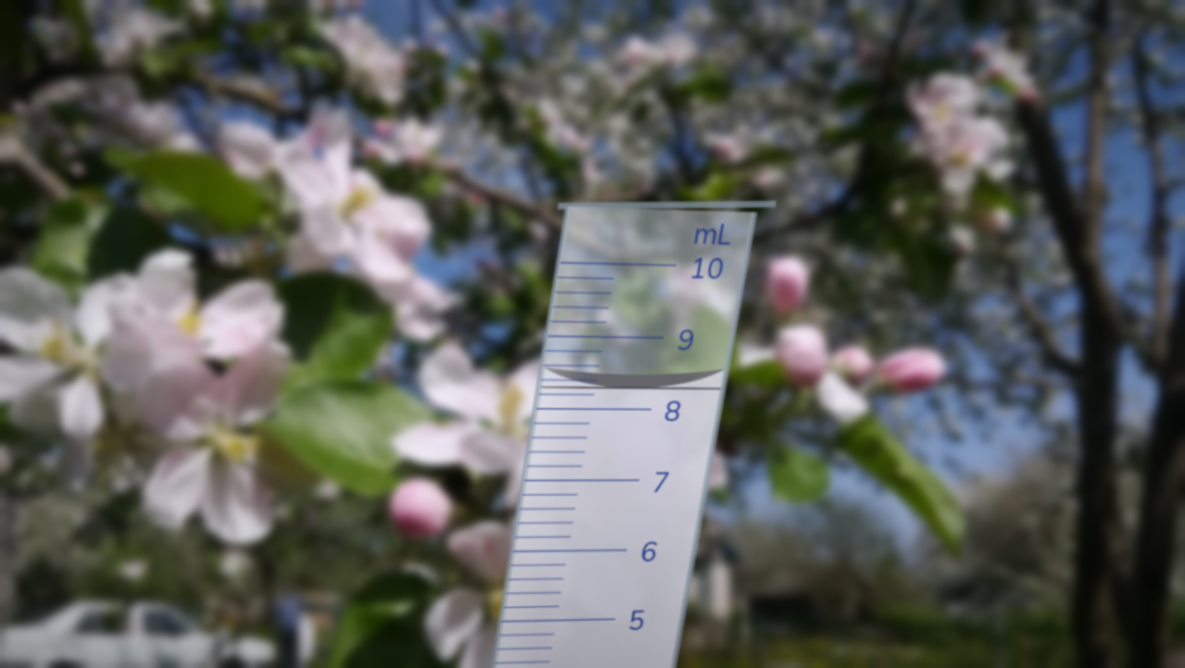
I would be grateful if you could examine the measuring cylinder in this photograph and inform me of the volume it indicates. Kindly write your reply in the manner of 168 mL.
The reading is 8.3 mL
